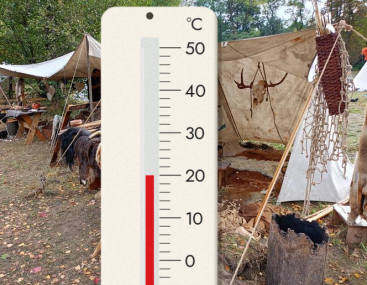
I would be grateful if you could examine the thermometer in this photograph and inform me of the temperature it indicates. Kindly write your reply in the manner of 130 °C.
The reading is 20 °C
